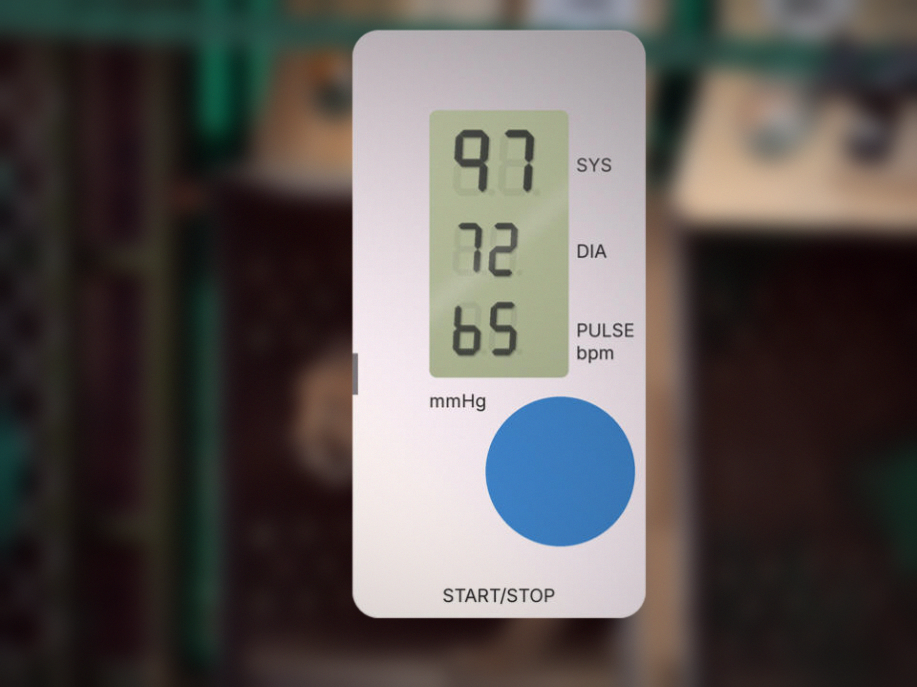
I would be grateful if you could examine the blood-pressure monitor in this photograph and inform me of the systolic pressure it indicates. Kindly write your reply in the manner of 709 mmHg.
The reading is 97 mmHg
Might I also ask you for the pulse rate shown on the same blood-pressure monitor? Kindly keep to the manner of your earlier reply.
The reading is 65 bpm
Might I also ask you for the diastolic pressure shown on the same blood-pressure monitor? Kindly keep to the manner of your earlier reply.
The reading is 72 mmHg
